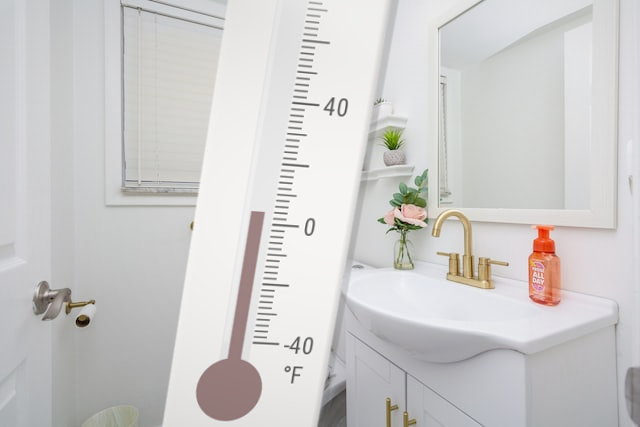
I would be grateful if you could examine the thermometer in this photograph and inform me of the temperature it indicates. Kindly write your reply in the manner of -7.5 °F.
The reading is 4 °F
